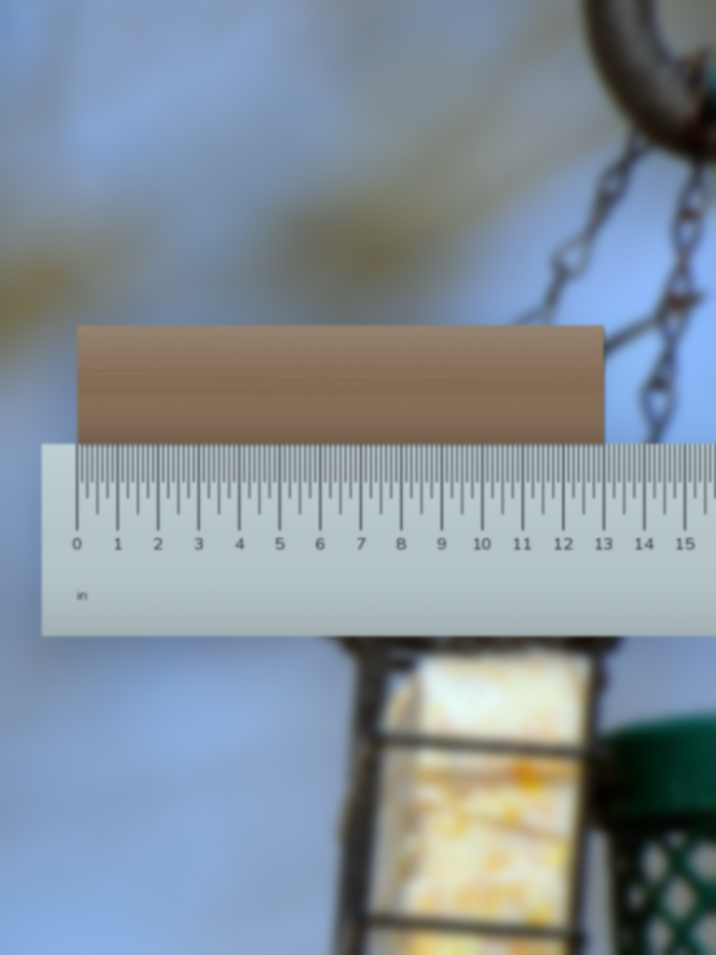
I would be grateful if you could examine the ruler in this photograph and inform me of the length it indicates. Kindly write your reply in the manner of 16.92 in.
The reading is 13 in
